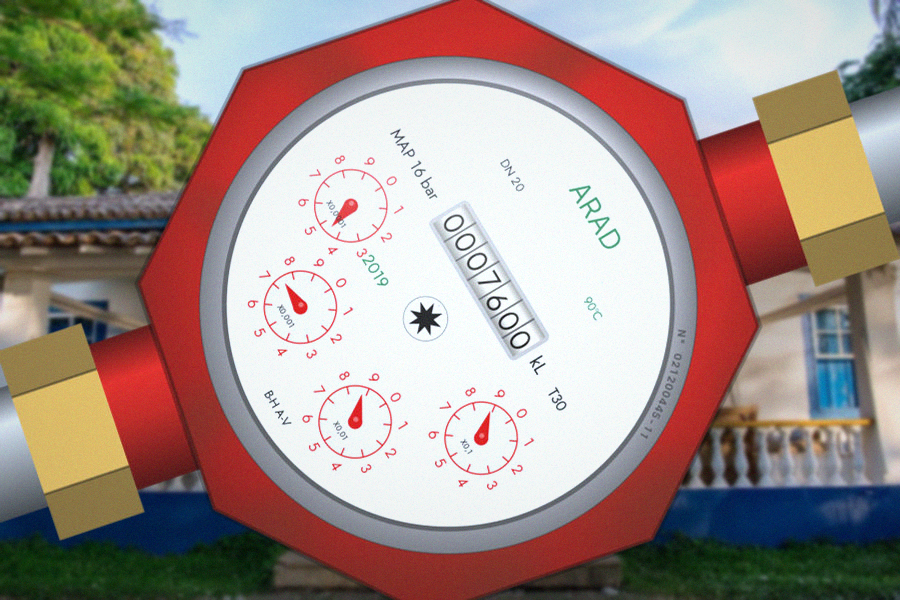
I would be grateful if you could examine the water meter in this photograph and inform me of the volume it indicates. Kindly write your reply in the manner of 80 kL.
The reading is 7599.8874 kL
